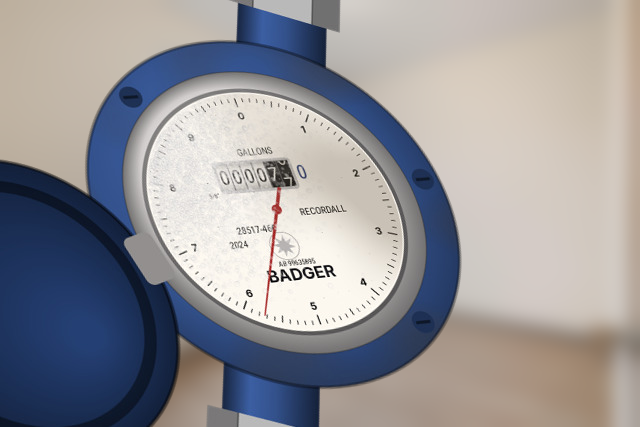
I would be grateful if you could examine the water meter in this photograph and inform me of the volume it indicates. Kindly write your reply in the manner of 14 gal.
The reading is 765.7 gal
